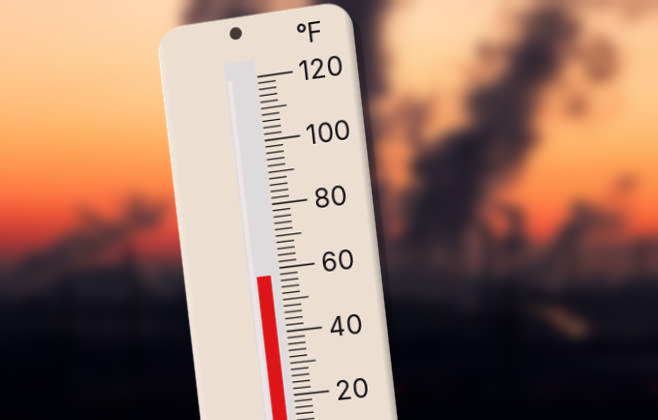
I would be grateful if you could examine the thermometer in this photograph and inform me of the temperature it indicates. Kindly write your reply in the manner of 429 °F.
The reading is 58 °F
